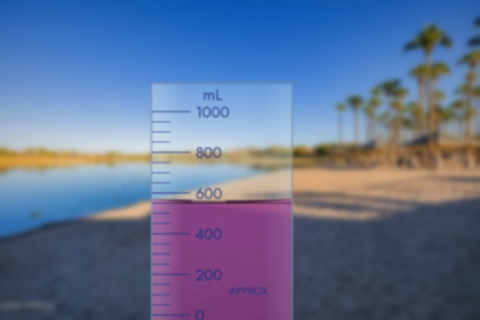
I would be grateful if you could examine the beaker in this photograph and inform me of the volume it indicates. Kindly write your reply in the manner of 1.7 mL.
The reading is 550 mL
